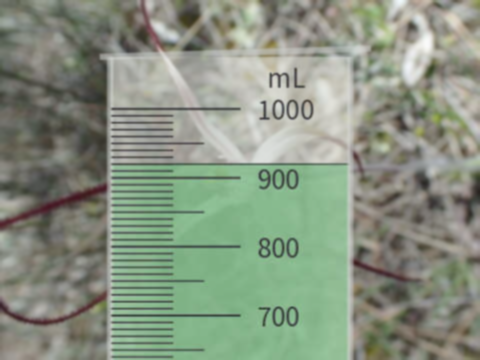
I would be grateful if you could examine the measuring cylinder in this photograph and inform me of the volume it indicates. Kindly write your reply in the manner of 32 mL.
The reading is 920 mL
